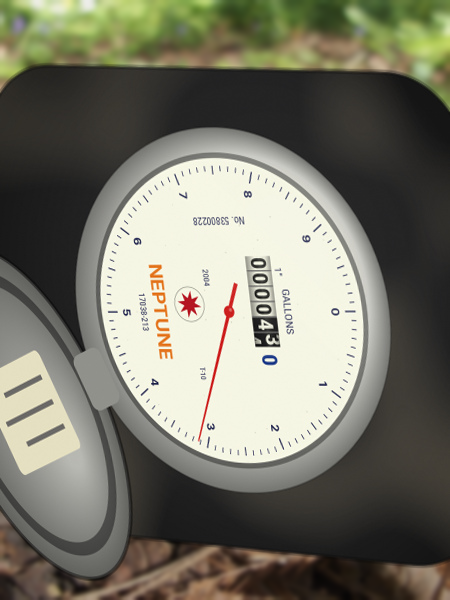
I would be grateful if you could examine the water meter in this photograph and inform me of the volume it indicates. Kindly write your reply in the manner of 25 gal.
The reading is 433.1 gal
